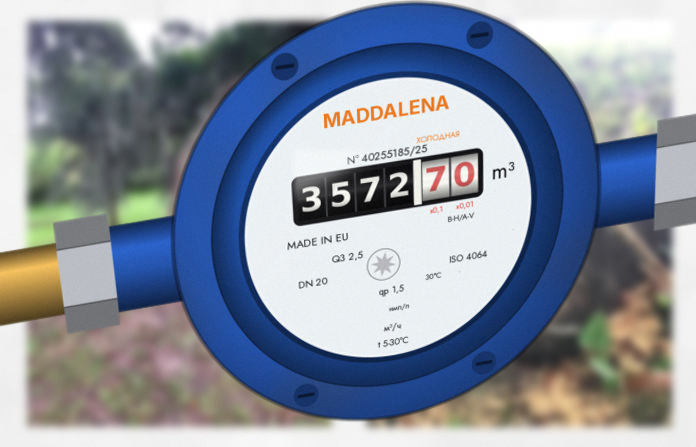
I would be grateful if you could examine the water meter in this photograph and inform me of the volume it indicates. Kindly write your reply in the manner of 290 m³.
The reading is 3572.70 m³
